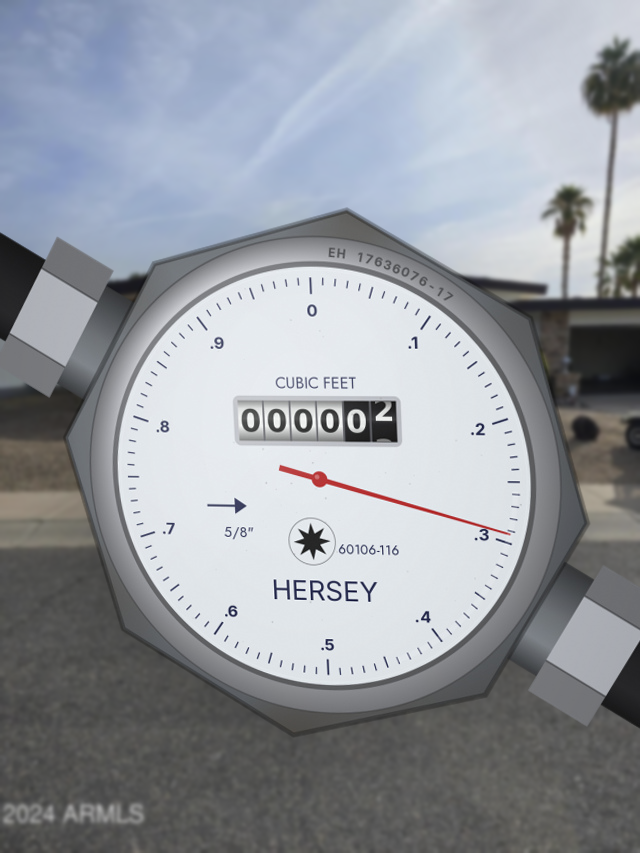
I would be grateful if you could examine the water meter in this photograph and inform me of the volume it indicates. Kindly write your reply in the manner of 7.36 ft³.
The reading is 2.29 ft³
